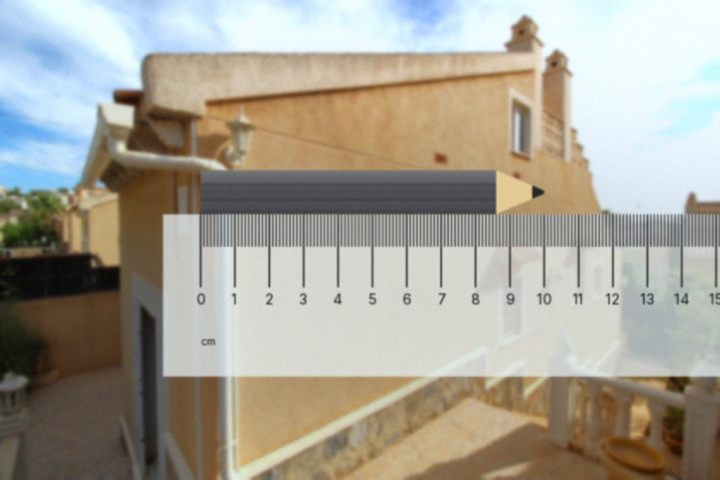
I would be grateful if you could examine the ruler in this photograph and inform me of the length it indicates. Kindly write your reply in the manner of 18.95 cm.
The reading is 10 cm
